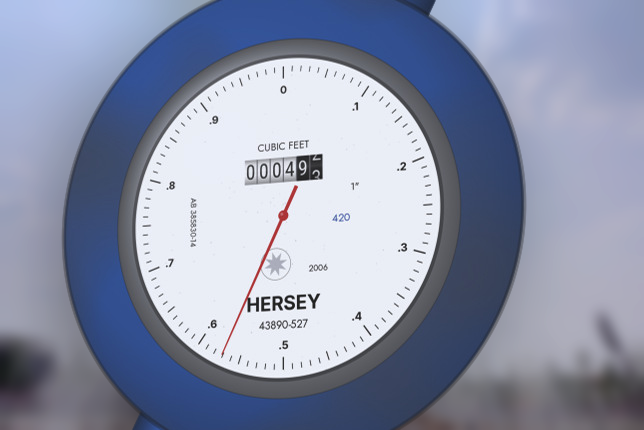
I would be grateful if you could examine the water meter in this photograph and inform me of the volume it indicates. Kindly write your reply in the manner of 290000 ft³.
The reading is 492.57 ft³
